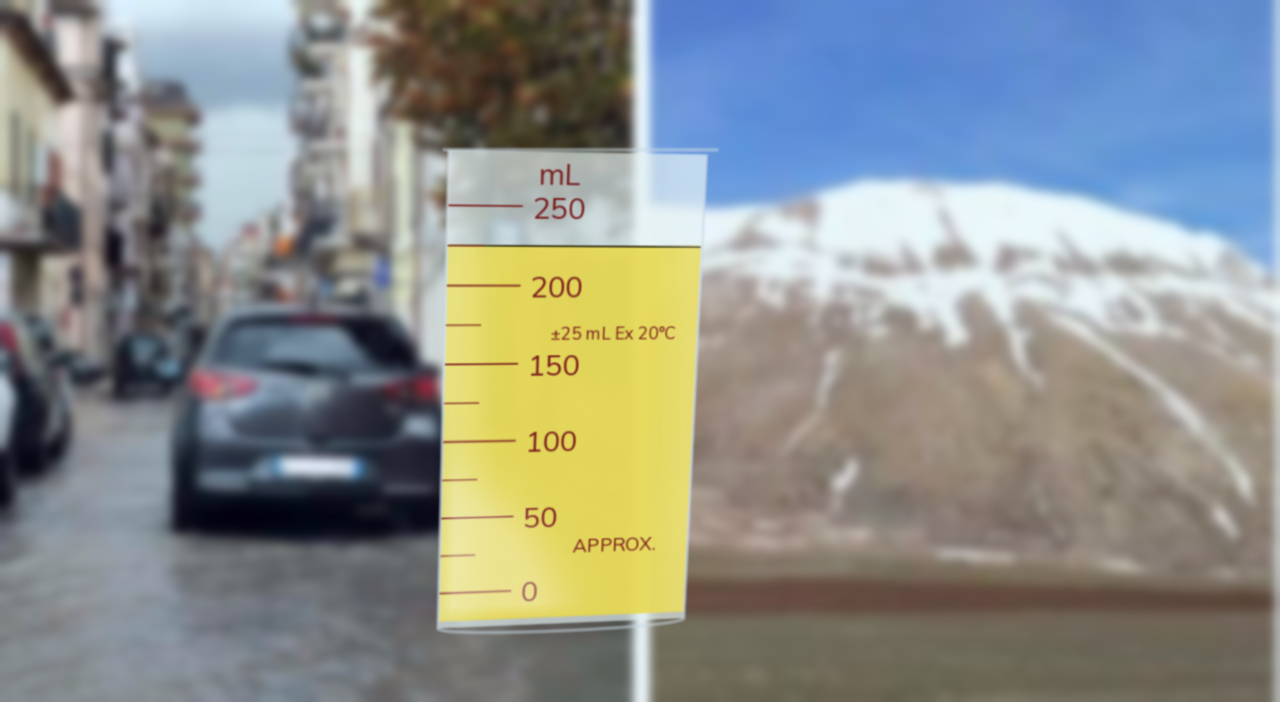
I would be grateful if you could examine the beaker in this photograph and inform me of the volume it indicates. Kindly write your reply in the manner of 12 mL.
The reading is 225 mL
